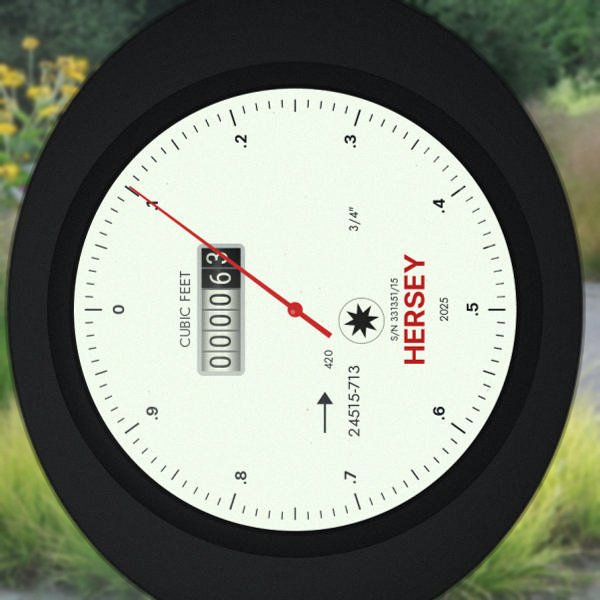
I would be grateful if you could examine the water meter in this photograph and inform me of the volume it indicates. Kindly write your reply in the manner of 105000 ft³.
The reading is 63.10 ft³
